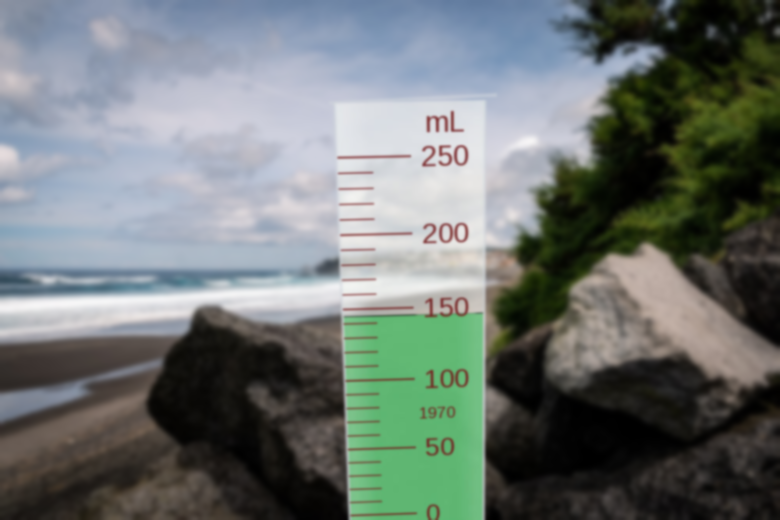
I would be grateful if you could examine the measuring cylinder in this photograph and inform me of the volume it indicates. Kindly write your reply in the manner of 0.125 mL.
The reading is 145 mL
